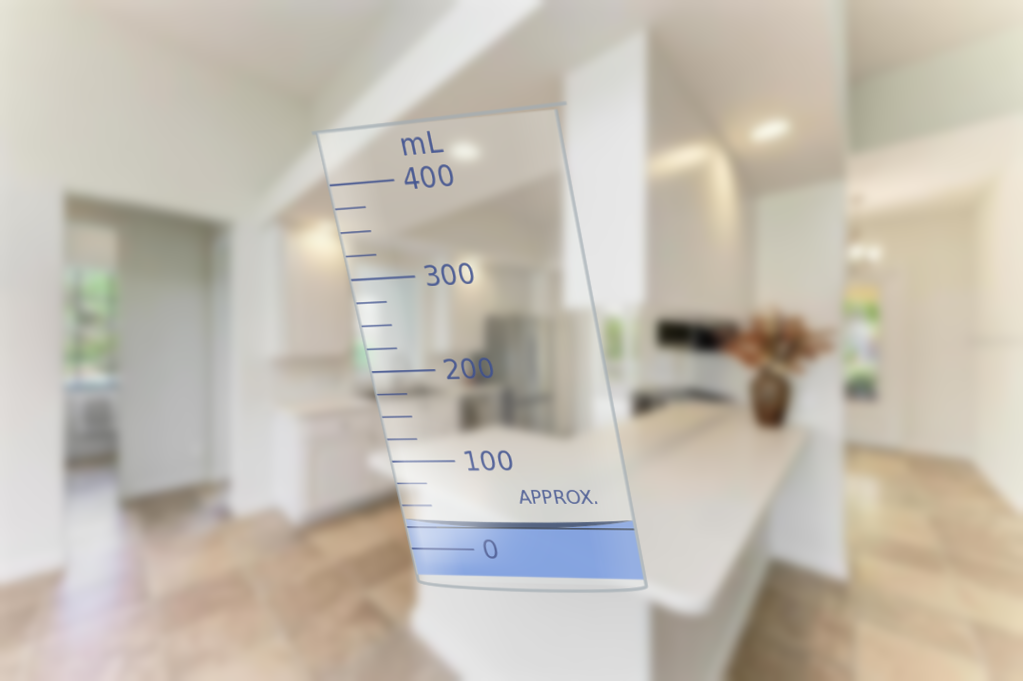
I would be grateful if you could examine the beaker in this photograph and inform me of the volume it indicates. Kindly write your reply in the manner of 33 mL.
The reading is 25 mL
